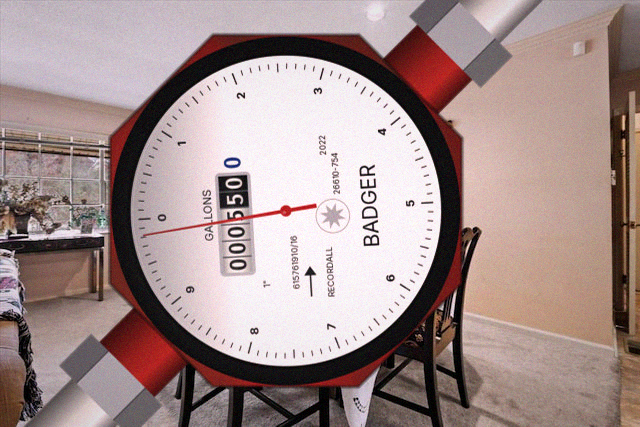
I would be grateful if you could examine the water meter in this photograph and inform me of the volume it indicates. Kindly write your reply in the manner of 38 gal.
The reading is 5499.8 gal
